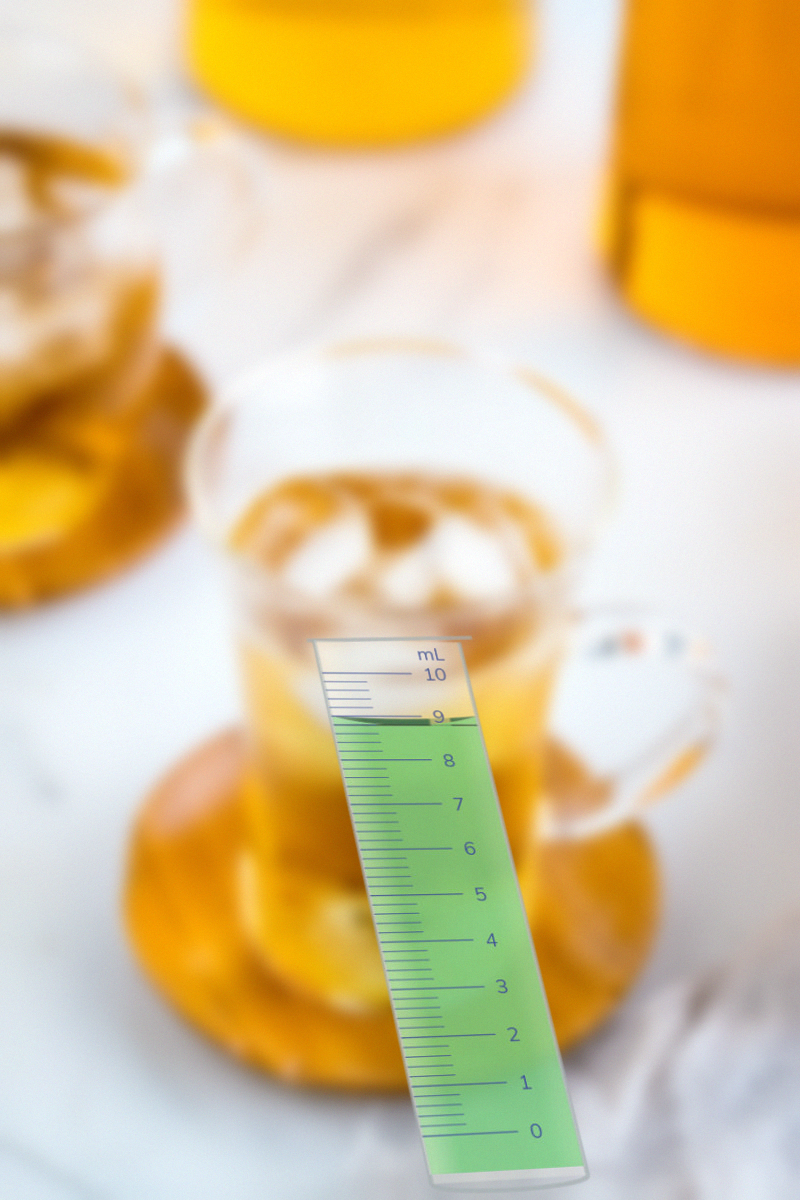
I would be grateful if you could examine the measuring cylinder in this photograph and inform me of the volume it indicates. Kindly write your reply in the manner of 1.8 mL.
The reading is 8.8 mL
